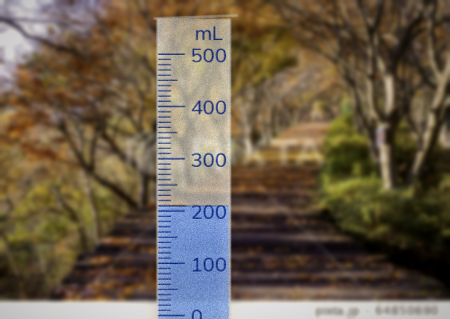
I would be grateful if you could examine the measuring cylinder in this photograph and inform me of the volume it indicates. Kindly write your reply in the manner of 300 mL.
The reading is 210 mL
